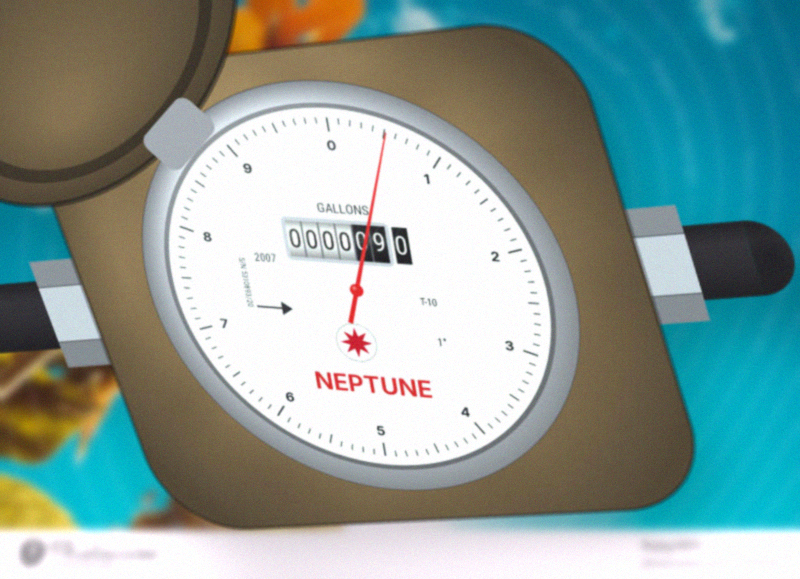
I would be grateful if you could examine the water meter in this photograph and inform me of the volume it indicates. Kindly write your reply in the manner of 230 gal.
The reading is 90.5 gal
